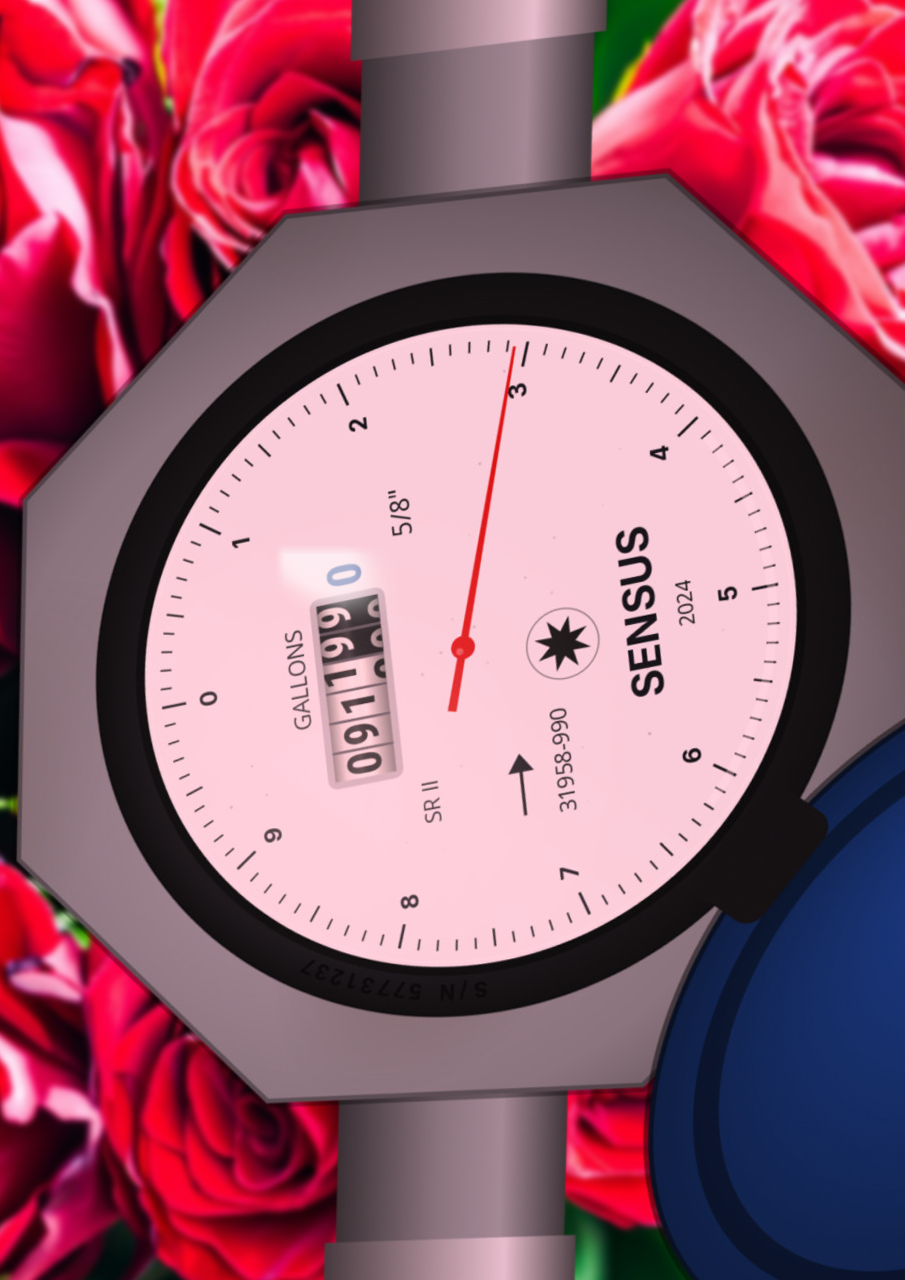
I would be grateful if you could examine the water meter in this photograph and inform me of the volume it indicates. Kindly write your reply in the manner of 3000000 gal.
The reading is 911992.9 gal
